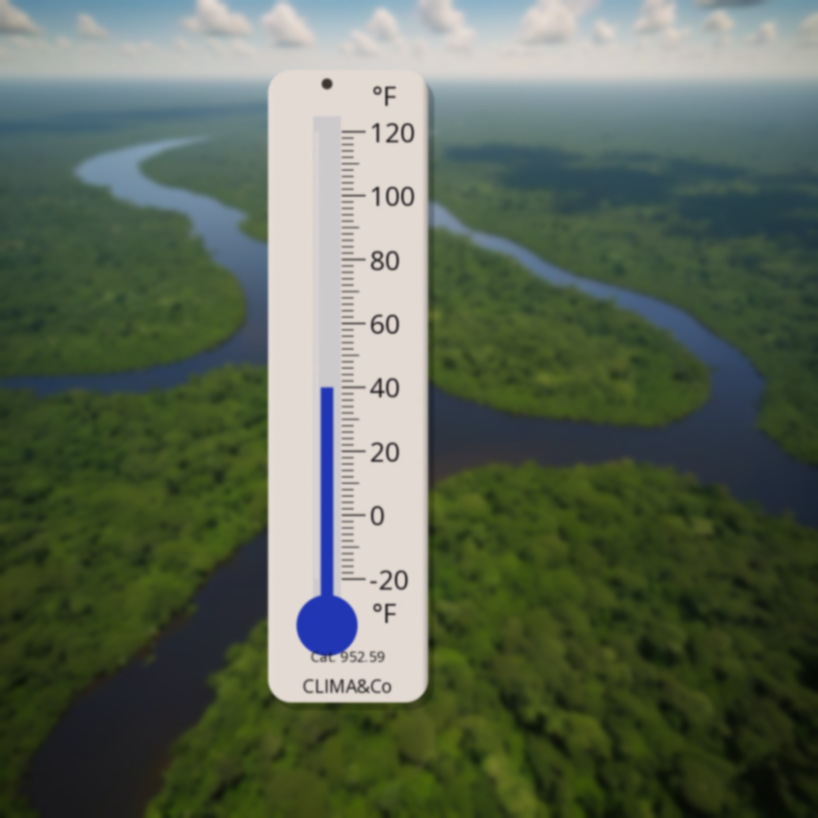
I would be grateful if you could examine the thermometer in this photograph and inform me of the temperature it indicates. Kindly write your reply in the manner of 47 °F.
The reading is 40 °F
